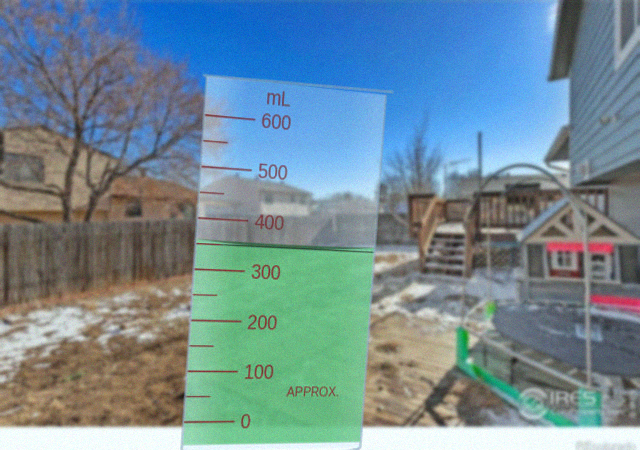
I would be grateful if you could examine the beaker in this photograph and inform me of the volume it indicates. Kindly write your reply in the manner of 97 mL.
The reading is 350 mL
